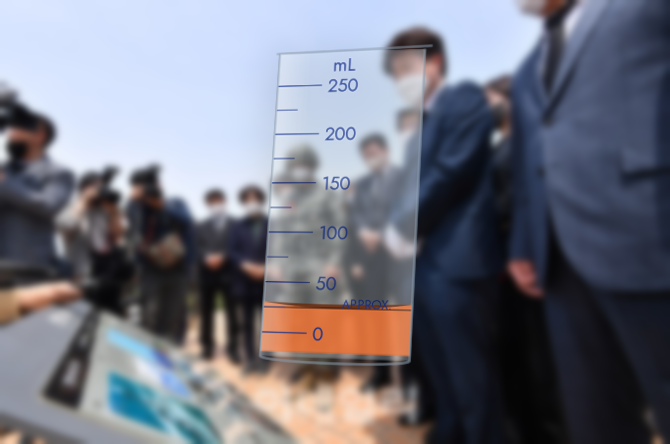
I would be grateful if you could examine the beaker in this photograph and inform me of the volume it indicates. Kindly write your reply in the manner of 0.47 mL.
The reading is 25 mL
